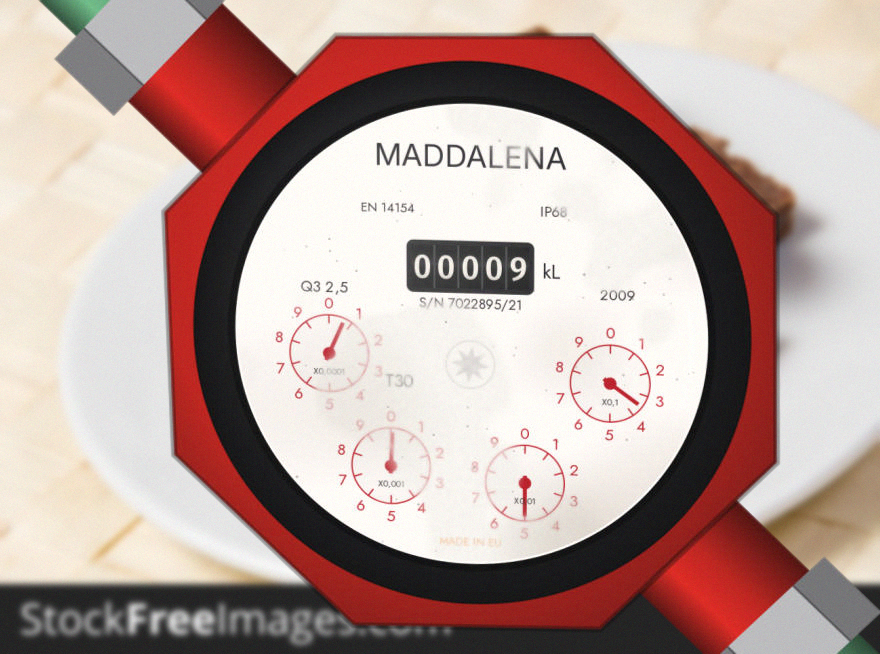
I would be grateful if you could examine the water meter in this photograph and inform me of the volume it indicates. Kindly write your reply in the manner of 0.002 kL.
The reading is 9.3500 kL
